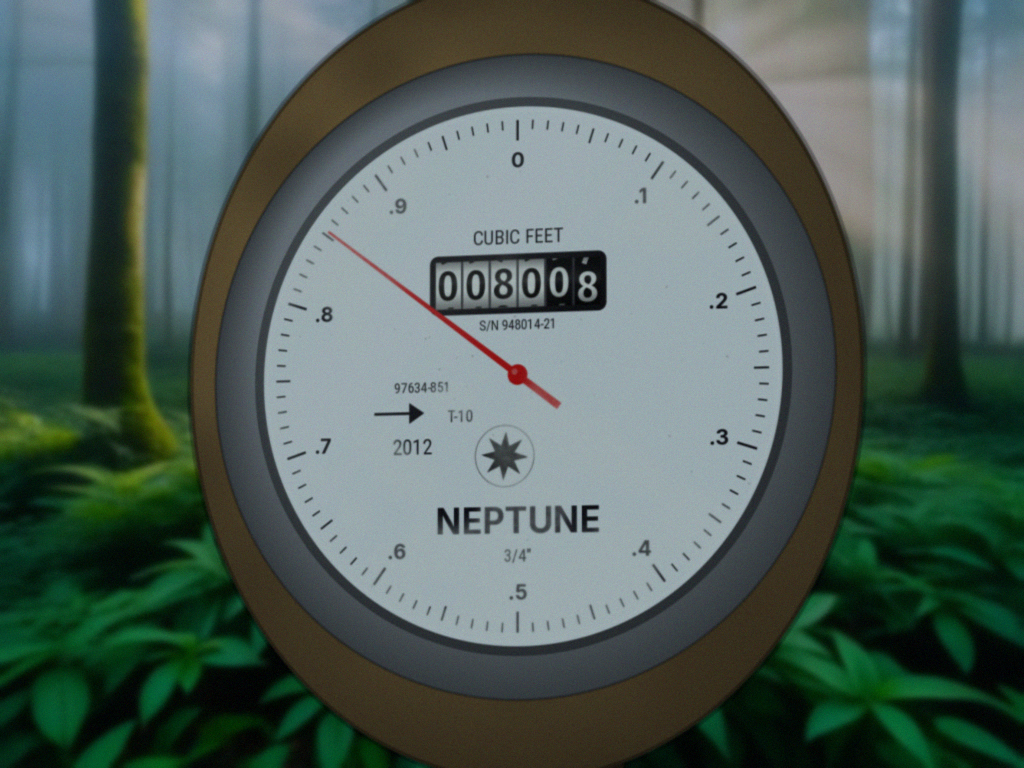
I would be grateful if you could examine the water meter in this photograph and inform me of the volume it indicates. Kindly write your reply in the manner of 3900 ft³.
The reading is 8007.85 ft³
